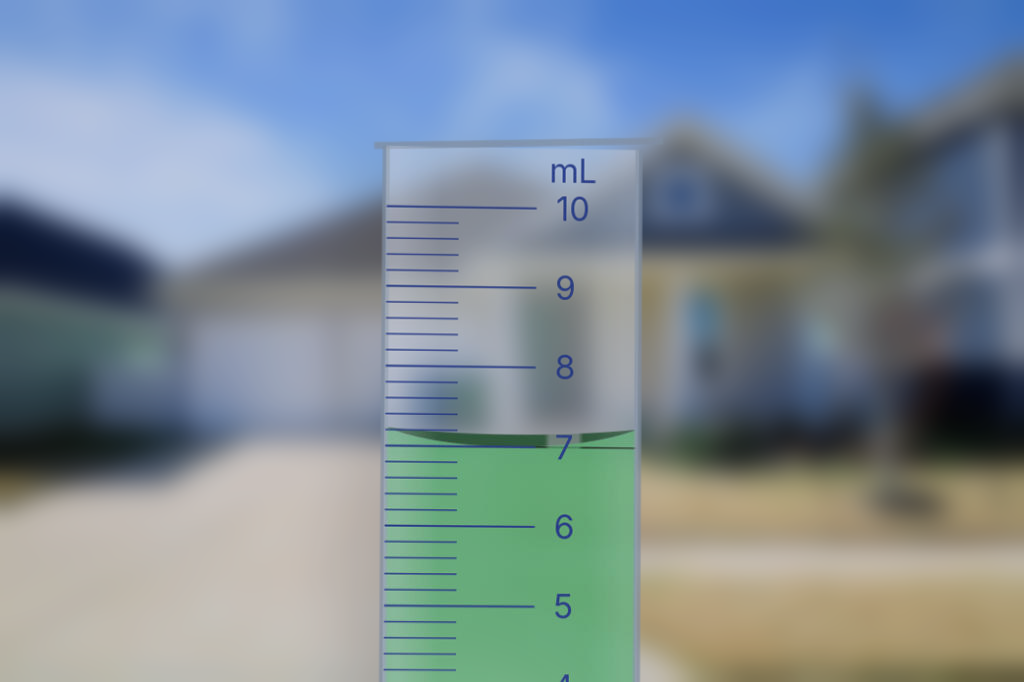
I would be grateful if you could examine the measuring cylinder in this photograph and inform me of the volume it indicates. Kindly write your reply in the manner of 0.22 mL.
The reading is 7 mL
